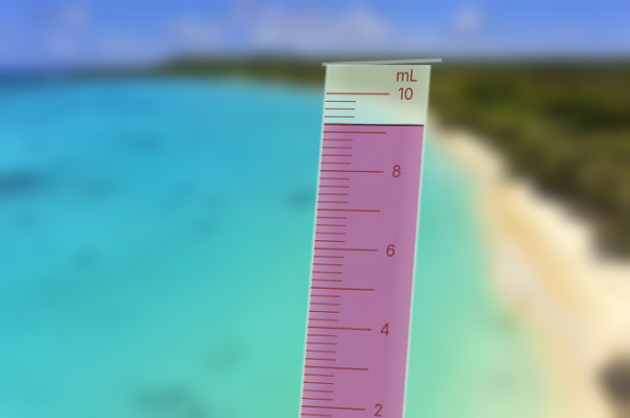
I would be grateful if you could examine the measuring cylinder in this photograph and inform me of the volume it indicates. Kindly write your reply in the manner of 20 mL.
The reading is 9.2 mL
